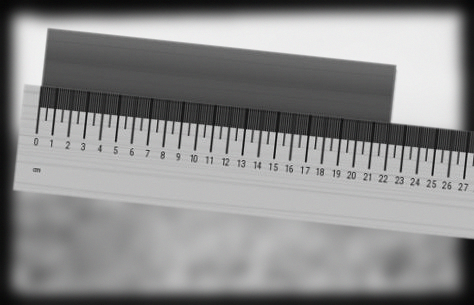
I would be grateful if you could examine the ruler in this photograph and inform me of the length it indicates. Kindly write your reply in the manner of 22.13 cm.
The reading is 22 cm
